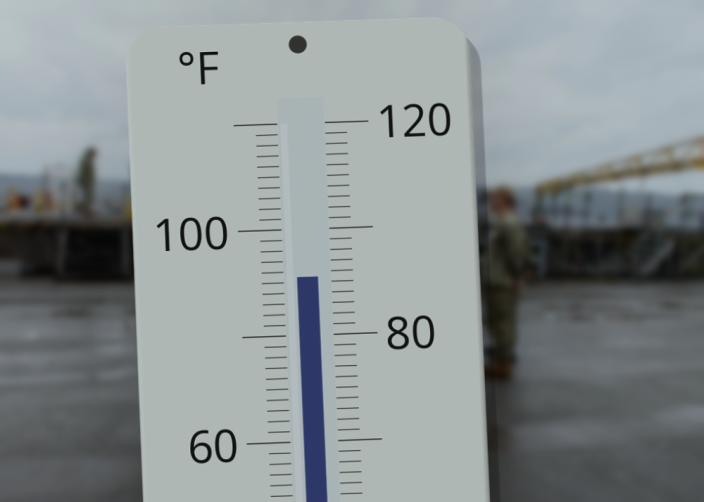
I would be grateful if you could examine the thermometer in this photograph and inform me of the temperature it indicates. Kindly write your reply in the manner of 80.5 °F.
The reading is 91 °F
